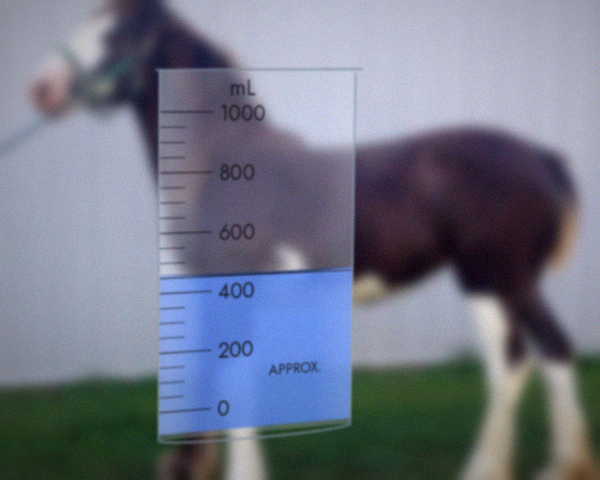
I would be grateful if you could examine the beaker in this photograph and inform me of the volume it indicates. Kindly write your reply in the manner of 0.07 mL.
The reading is 450 mL
